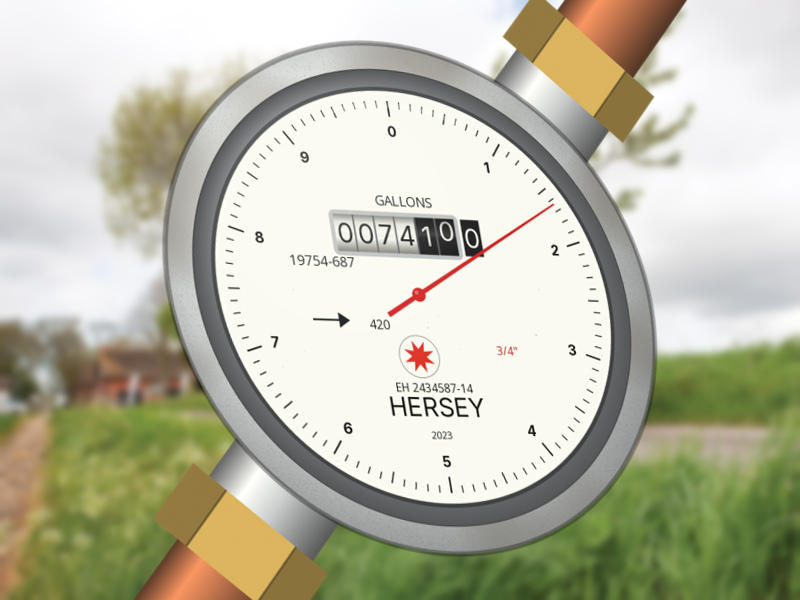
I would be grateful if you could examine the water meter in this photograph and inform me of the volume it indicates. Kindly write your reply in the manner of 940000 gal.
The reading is 74101.6 gal
